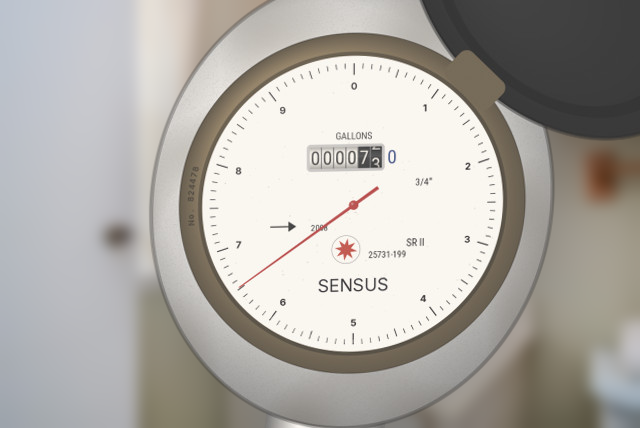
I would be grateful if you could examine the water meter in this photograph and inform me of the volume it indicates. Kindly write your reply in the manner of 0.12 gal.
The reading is 726.5 gal
